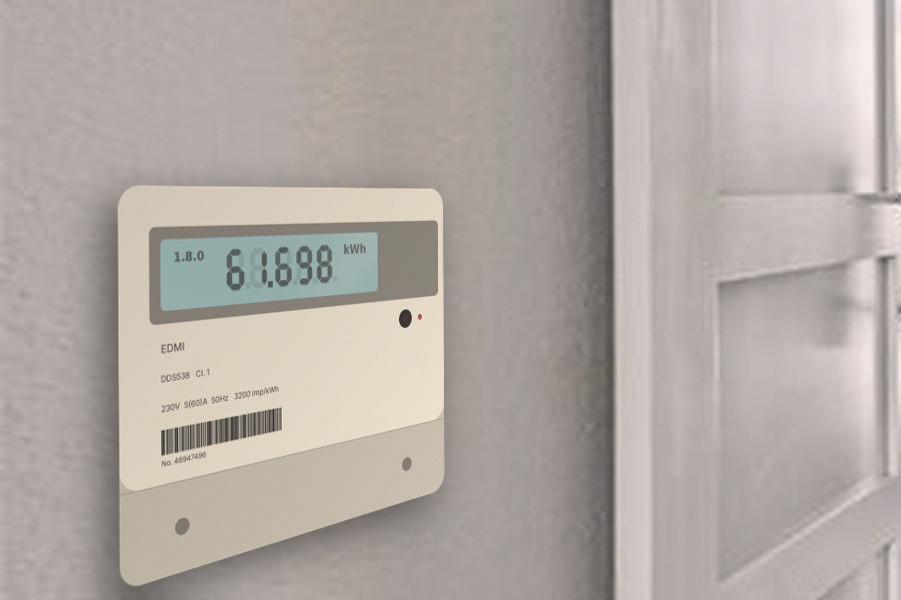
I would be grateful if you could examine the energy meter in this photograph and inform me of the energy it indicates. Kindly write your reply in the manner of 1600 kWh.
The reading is 61.698 kWh
